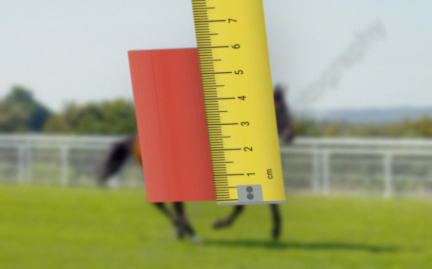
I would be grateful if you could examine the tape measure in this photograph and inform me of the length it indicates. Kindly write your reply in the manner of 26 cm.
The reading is 6 cm
